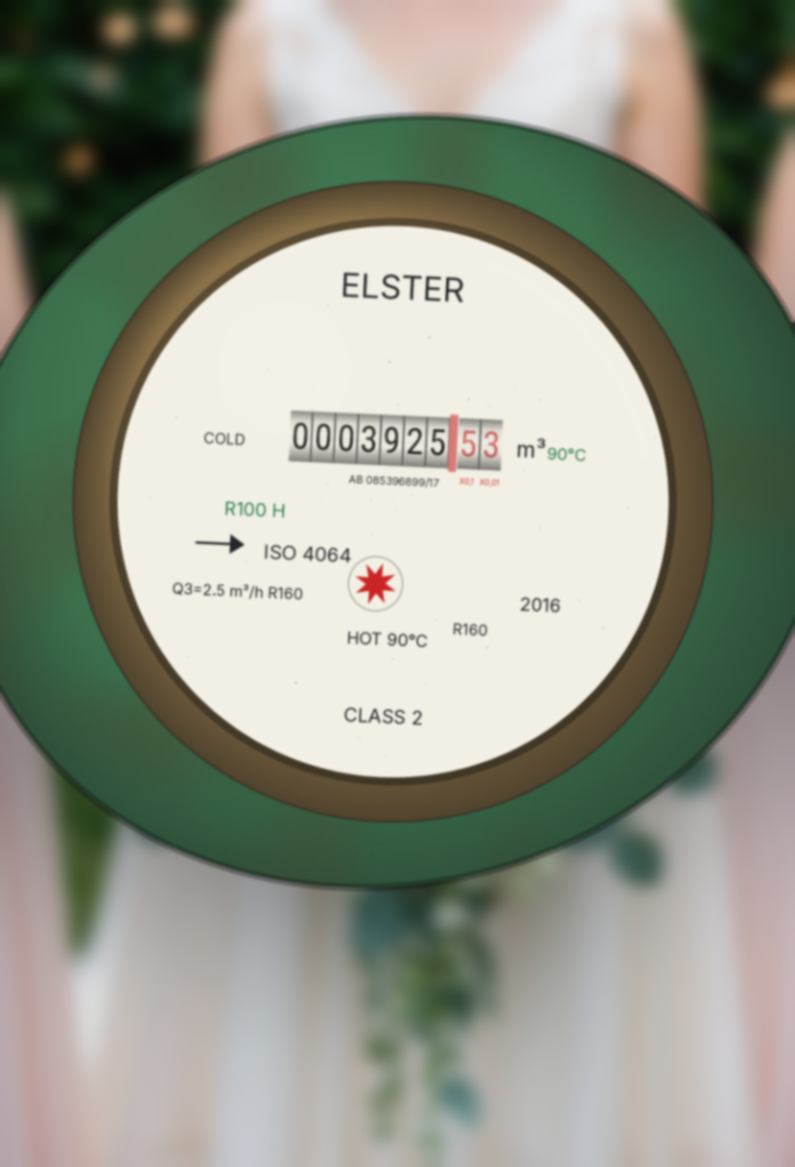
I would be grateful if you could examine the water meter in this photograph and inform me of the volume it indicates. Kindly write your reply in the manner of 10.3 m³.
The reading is 3925.53 m³
